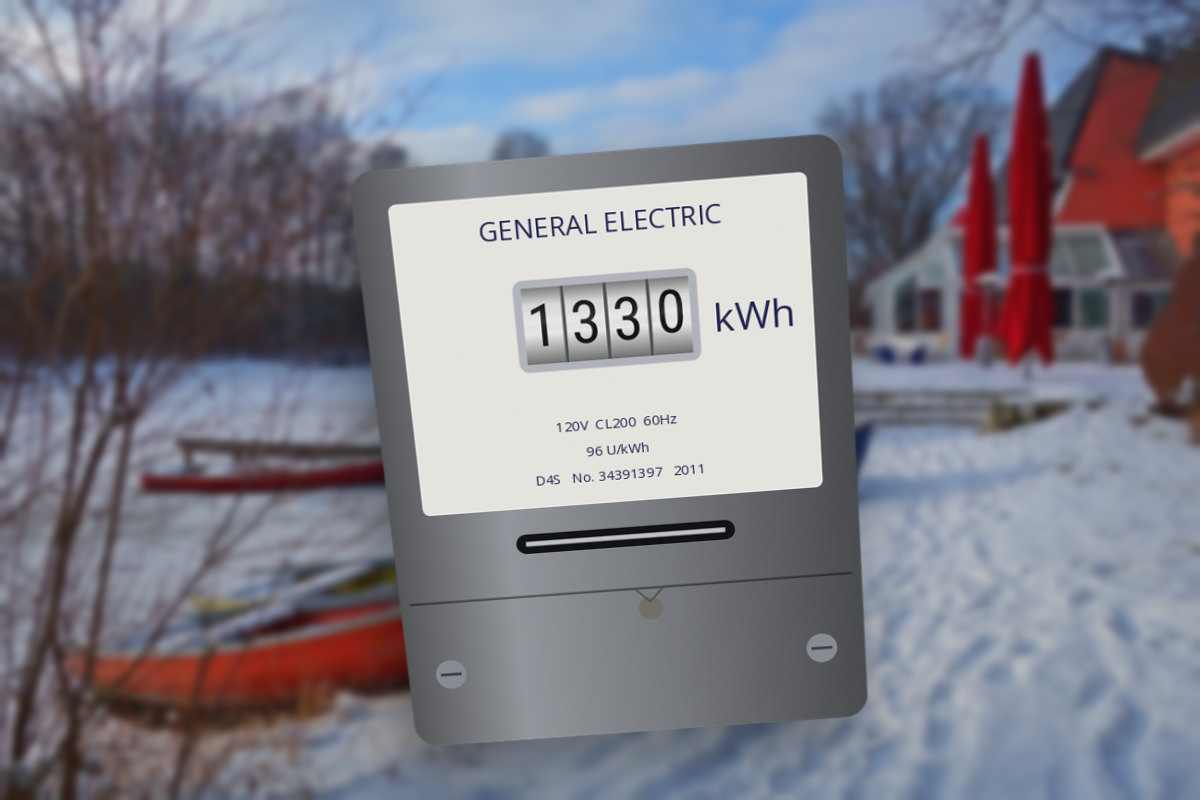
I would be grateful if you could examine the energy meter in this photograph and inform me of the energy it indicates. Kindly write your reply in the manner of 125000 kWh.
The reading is 1330 kWh
